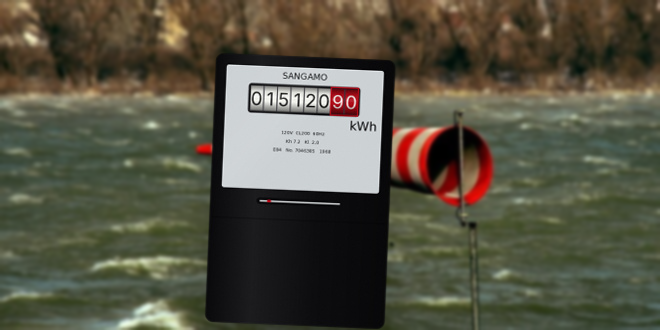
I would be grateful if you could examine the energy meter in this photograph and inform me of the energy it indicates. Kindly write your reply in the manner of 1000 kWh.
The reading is 15120.90 kWh
